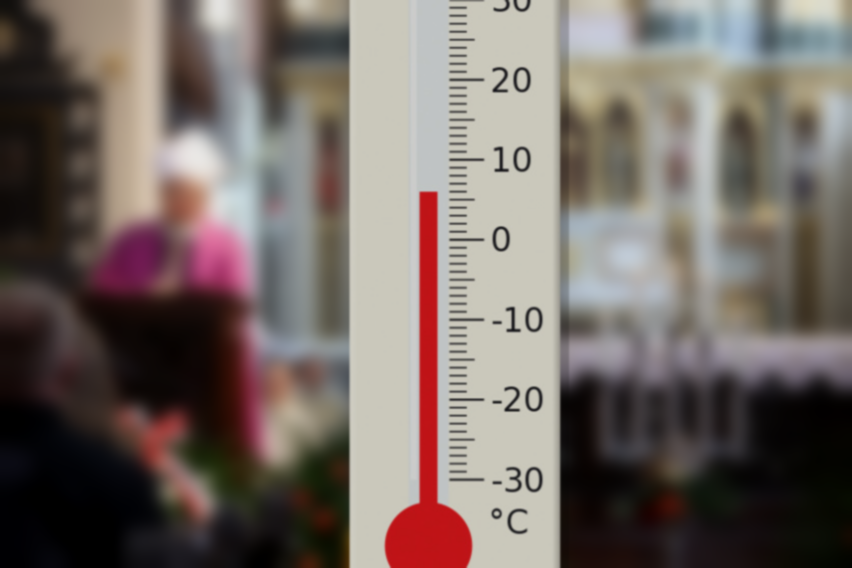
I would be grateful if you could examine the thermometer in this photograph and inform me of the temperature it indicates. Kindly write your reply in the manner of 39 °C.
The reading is 6 °C
